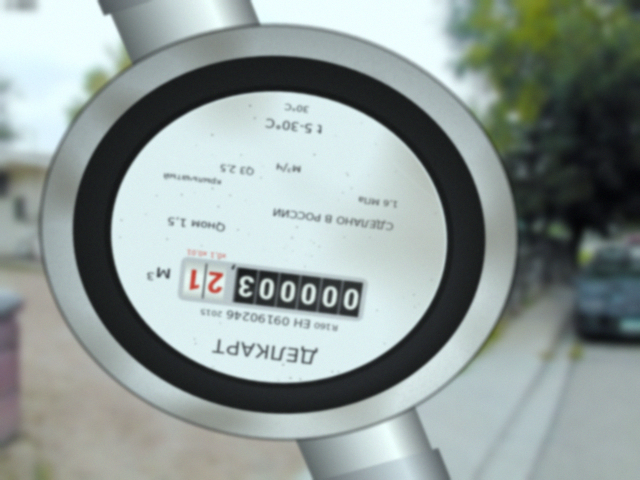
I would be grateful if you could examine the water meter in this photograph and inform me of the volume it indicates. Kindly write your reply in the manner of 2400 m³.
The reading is 3.21 m³
